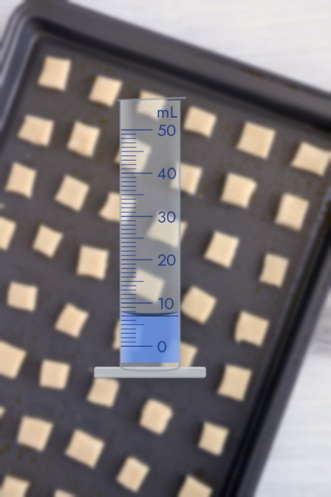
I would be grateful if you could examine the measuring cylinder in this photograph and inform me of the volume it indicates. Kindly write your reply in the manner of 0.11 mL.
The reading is 7 mL
